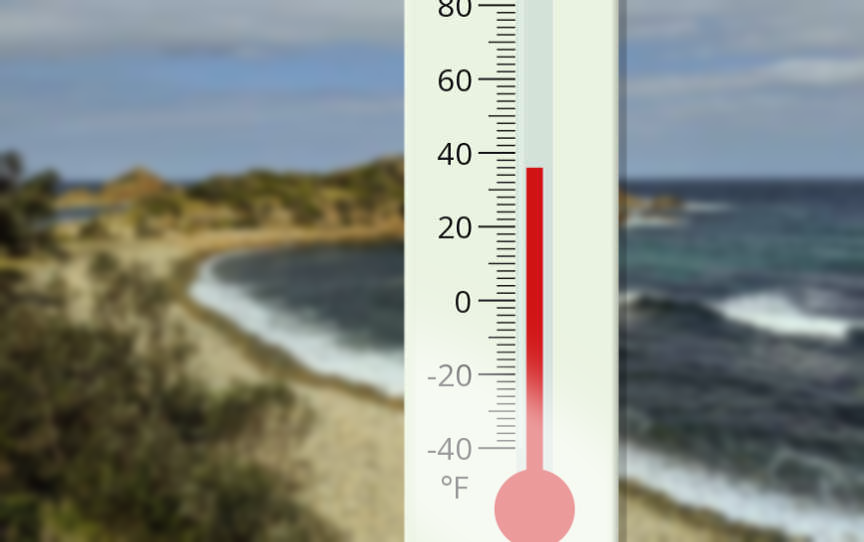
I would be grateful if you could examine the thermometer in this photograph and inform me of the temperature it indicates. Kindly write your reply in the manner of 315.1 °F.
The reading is 36 °F
